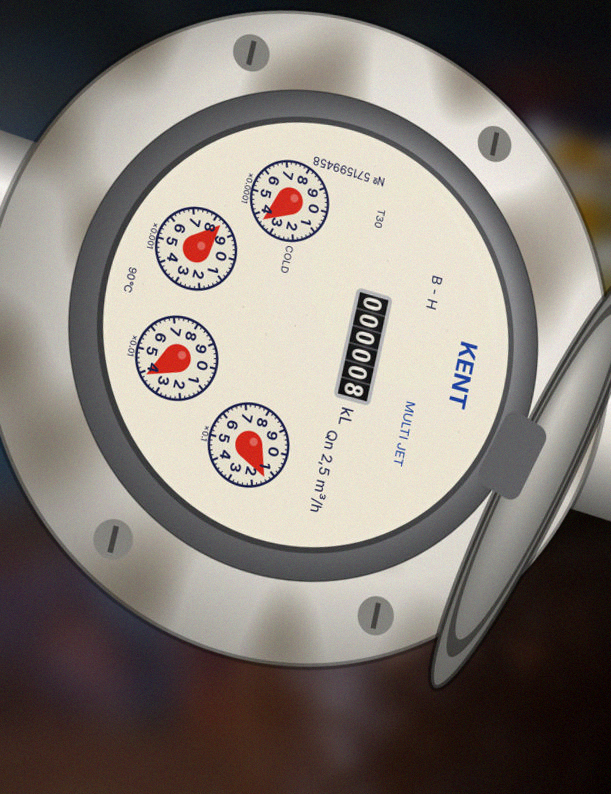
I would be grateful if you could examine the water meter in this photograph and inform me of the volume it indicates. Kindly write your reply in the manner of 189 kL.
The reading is 8.1383 kL
